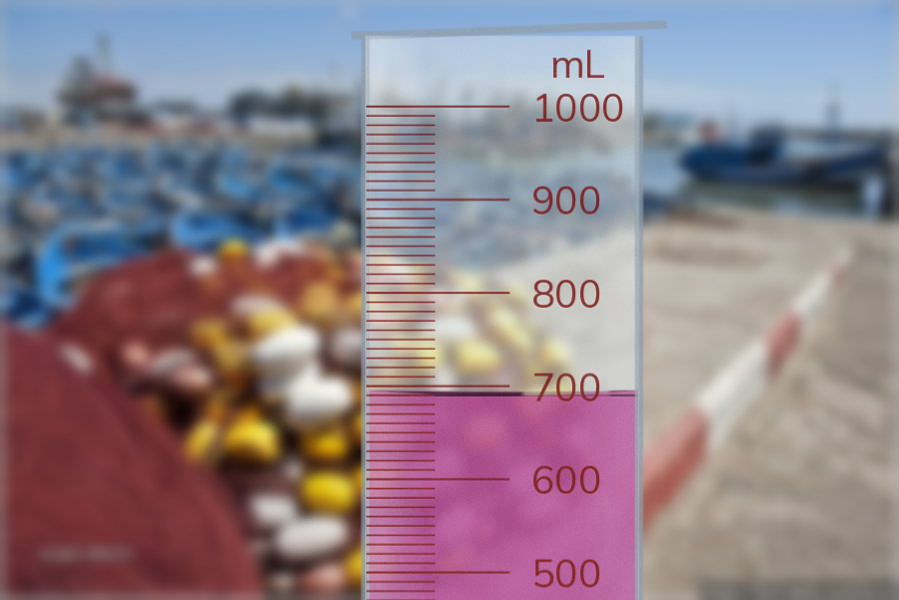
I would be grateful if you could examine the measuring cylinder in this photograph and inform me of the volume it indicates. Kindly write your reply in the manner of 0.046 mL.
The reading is 690 mL
